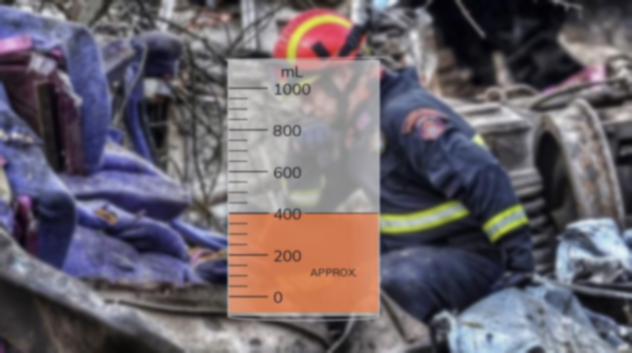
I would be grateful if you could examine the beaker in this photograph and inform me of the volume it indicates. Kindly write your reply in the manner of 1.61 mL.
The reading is 400 mL
